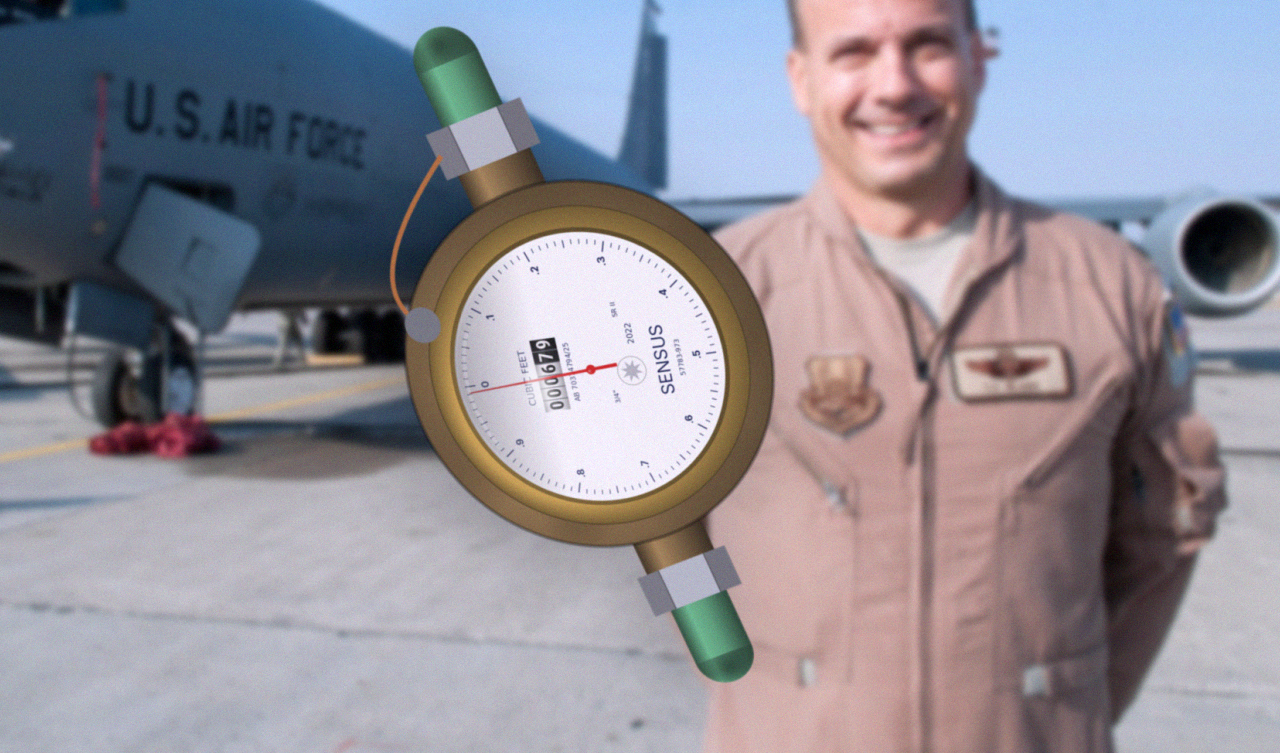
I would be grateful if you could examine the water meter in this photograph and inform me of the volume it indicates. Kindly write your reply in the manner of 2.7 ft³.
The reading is 678.99 ft³
